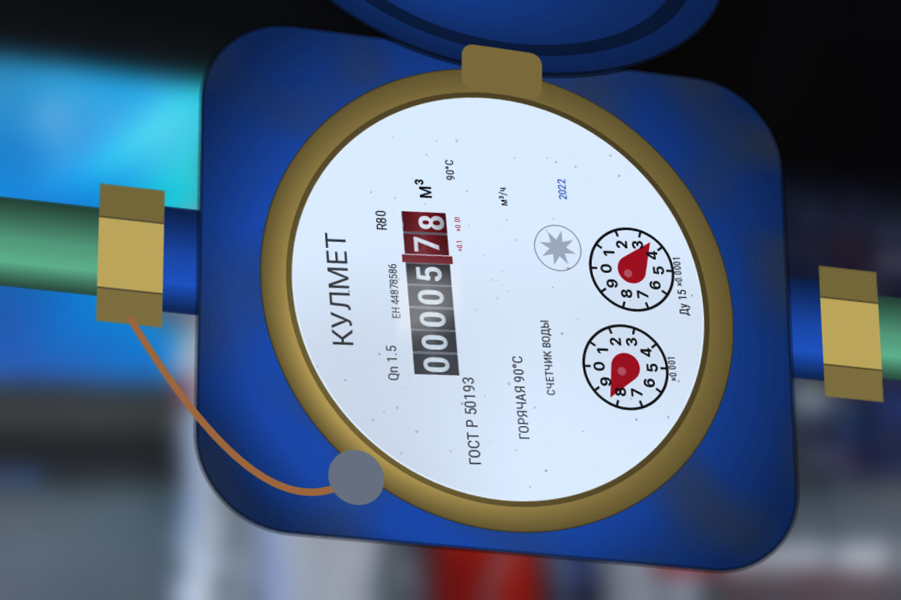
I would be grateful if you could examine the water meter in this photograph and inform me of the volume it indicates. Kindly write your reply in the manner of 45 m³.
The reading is 5.7783 m³
